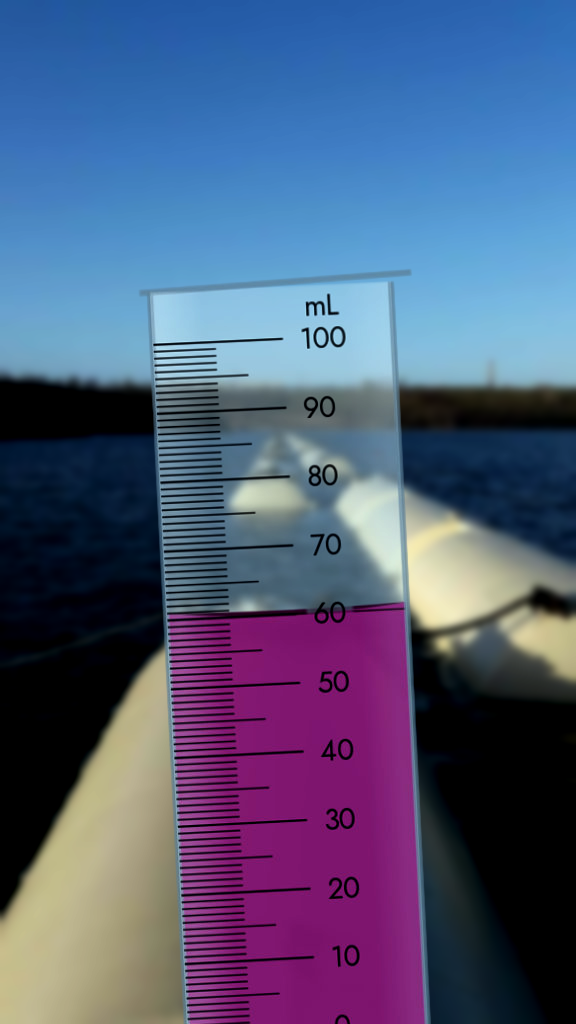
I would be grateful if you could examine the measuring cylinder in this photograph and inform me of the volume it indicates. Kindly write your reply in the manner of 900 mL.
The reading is 60 mL
